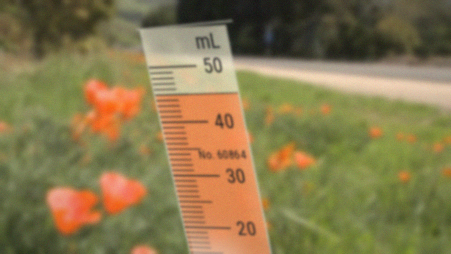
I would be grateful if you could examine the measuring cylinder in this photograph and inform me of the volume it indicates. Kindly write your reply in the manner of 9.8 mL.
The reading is 45 mL
